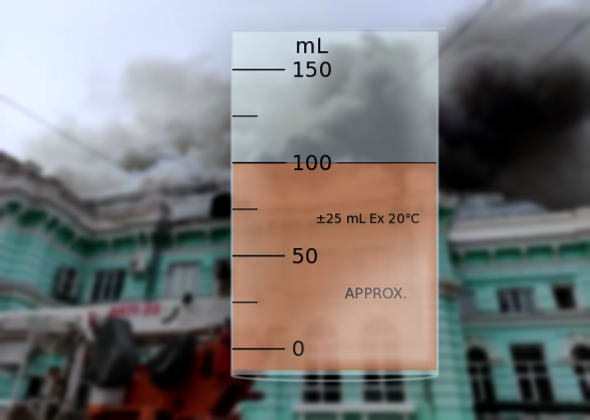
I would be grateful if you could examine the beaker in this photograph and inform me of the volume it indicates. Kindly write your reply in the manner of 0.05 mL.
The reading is 100 mL
